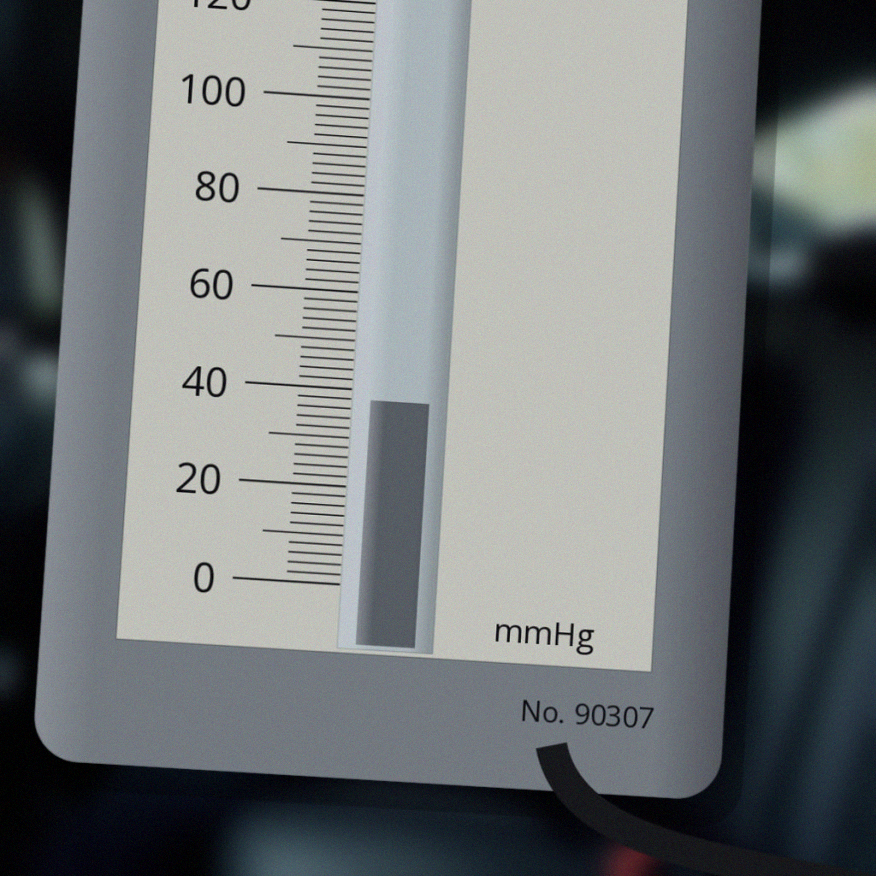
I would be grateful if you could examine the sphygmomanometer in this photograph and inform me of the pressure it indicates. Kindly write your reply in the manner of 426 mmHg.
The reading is 38 mmHg
